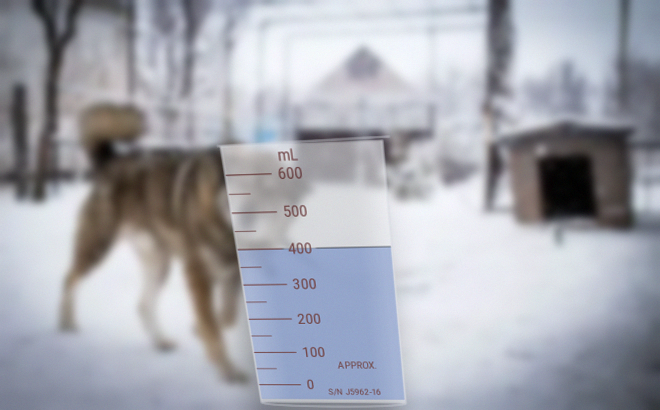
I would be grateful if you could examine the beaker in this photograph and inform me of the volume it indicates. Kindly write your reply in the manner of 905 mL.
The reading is 400 mL
